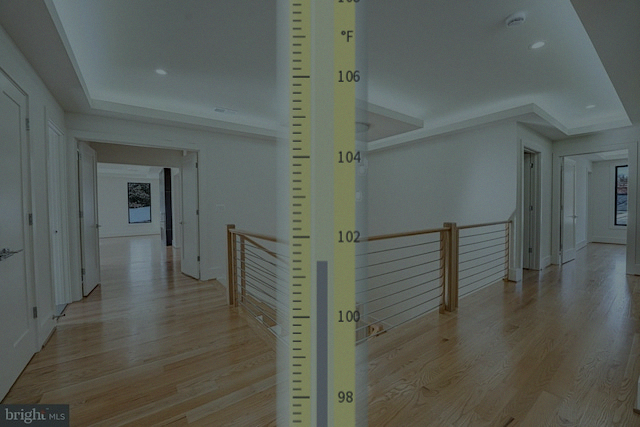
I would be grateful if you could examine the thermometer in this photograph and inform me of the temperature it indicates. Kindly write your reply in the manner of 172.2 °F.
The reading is 101.4 °F
